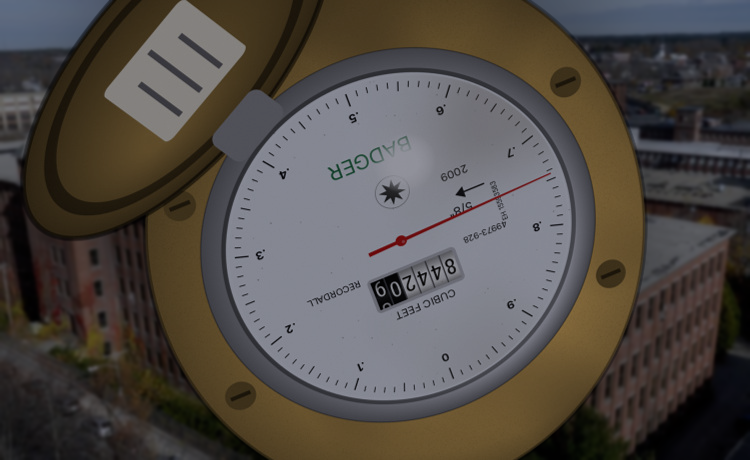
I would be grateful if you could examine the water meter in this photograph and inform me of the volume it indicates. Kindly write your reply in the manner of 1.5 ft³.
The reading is 844208.74 ft³
